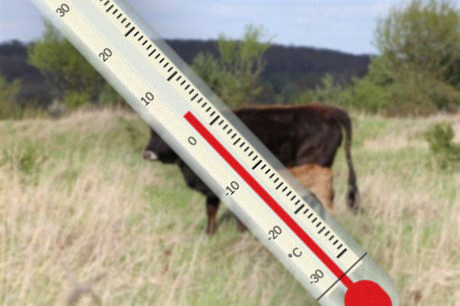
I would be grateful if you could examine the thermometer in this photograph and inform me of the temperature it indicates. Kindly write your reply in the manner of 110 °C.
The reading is 4 °C
